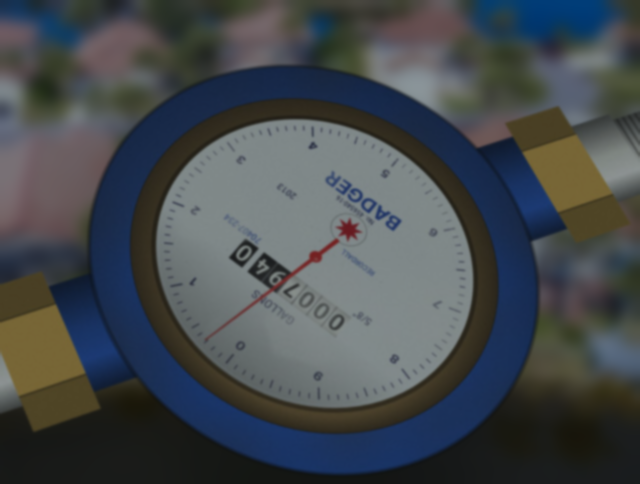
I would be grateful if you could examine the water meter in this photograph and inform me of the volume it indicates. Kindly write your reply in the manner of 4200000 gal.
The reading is 7940.3 gal
